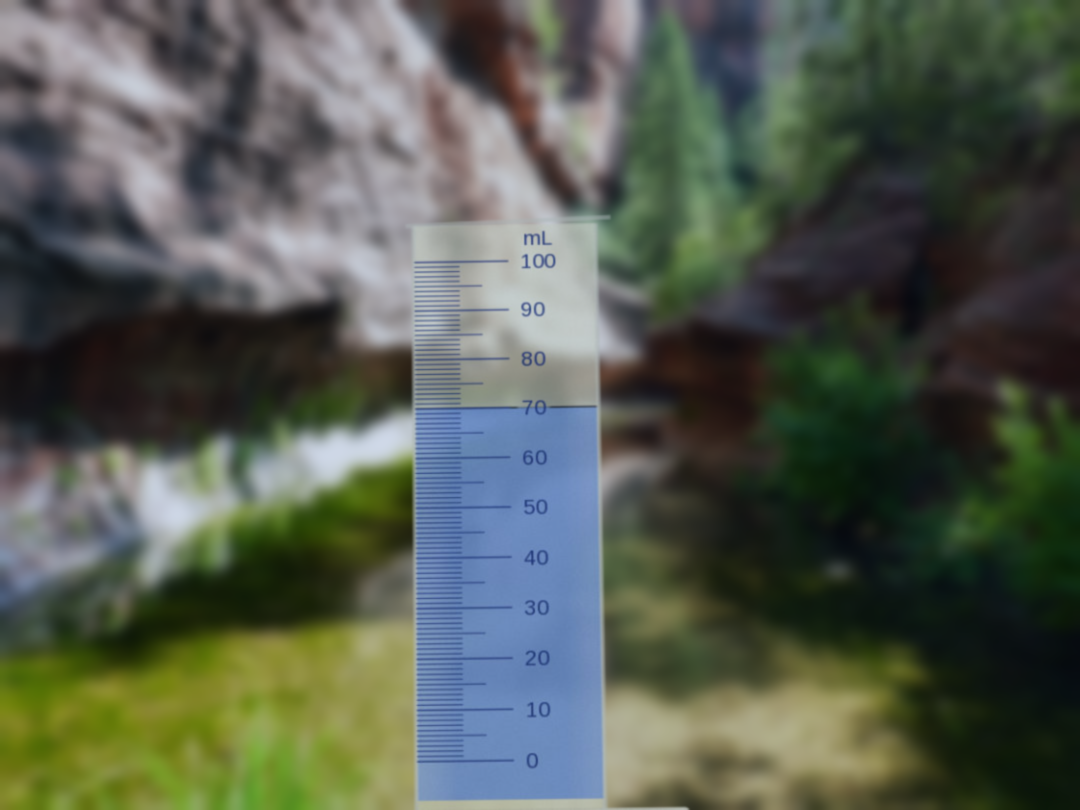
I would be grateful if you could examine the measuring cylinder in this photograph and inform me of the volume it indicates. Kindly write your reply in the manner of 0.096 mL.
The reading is 70 mL
